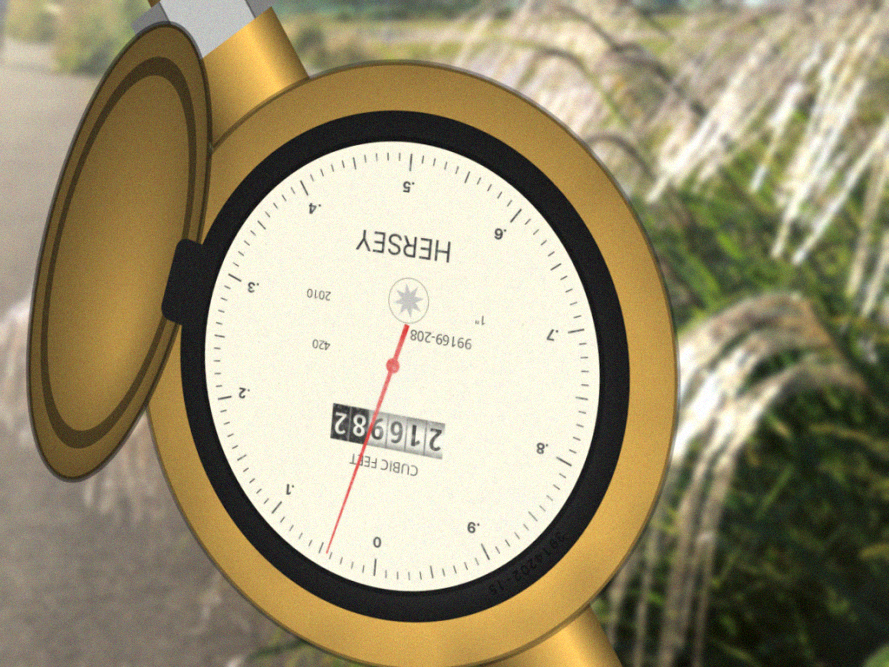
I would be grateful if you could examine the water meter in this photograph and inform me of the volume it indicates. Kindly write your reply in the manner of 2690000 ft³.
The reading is 216982.04 ft³
